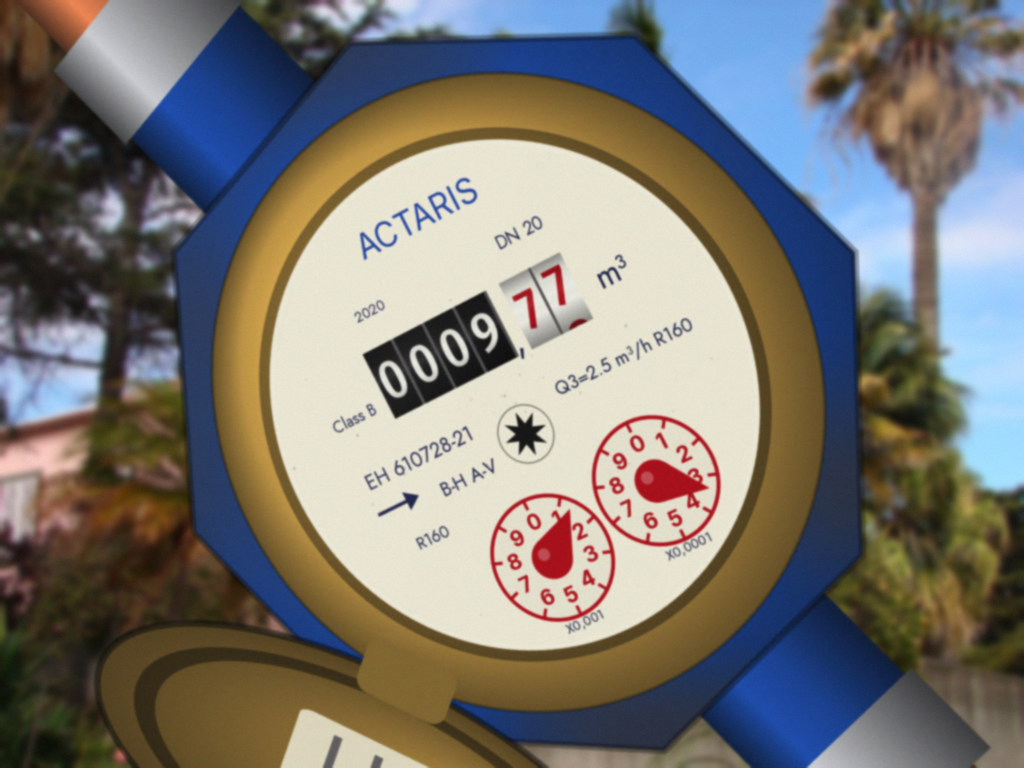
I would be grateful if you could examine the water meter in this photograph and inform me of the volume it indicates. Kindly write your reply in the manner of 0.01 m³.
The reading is 9.7713 m³
